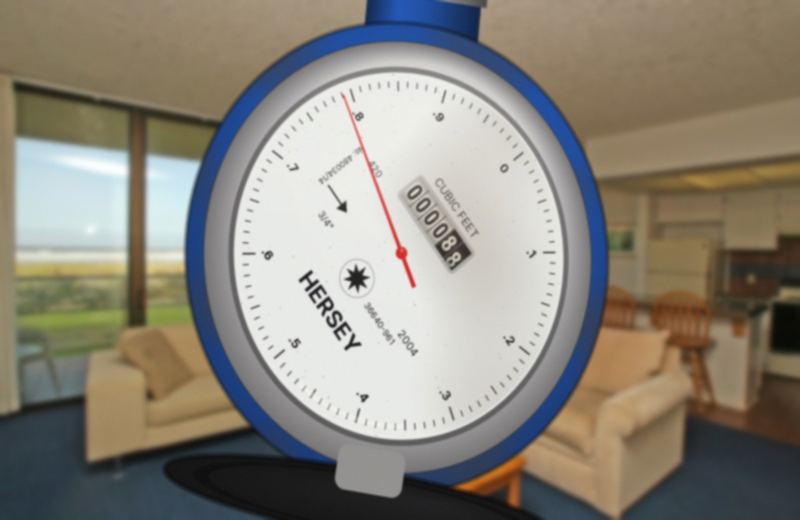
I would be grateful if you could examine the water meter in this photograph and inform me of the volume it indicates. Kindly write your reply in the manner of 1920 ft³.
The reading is 87.79 ft³
